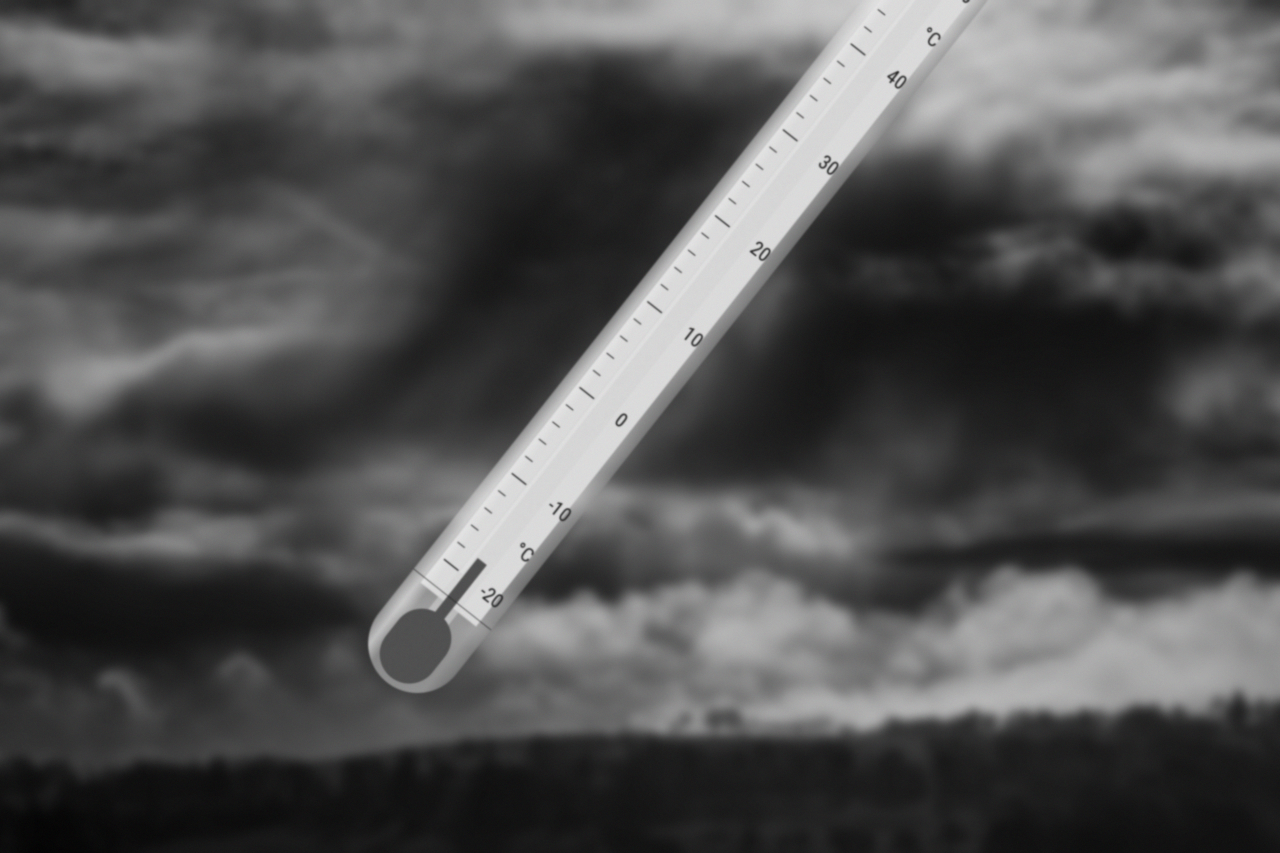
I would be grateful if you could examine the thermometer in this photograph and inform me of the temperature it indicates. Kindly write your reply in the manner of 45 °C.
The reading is -18 °C
